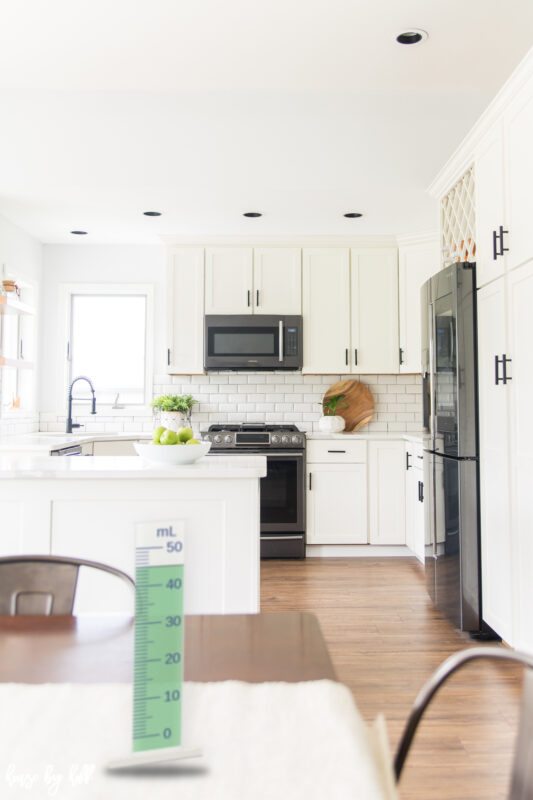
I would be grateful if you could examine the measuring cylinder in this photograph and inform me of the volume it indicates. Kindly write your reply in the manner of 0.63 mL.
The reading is 45 mL
